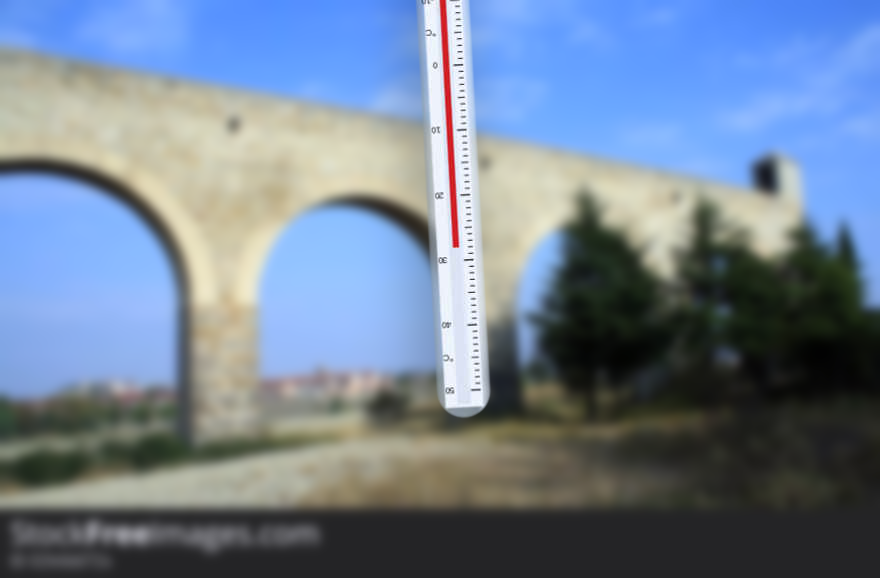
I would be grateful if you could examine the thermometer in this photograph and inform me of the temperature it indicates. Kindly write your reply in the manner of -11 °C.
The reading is 28 °C
